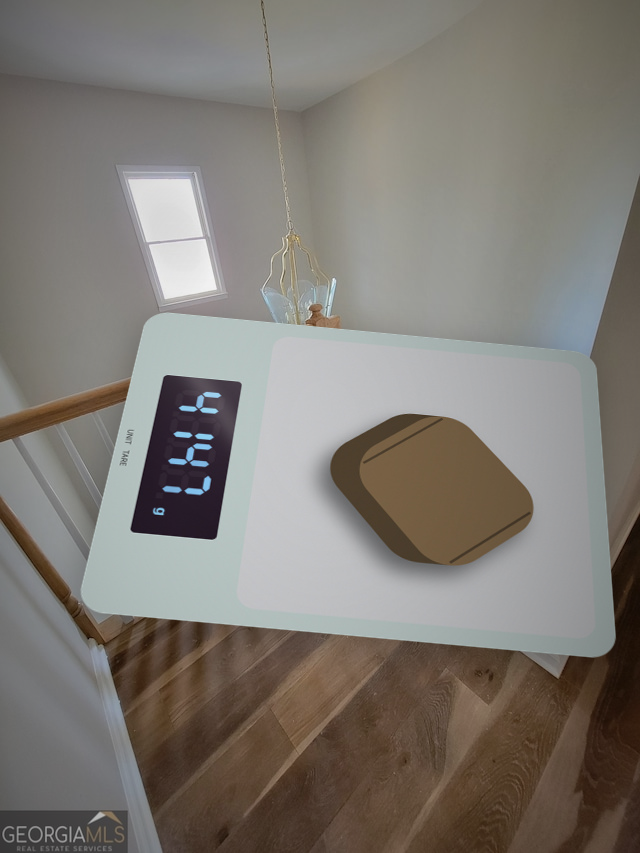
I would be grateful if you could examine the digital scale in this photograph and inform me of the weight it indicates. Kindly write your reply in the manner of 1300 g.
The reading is 4147 g
